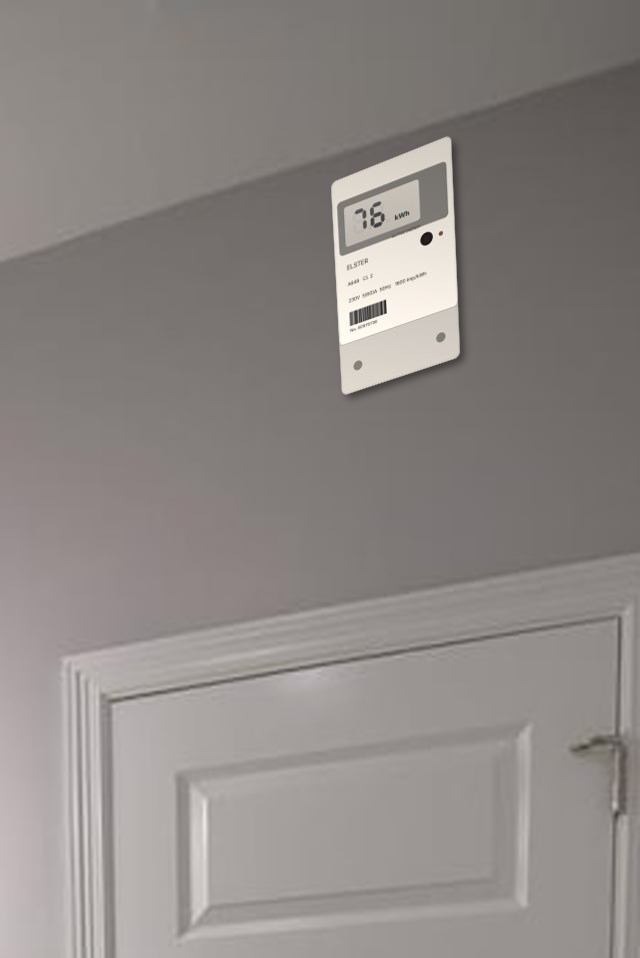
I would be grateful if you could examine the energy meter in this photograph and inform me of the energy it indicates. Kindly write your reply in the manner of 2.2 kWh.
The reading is 76 kWh
